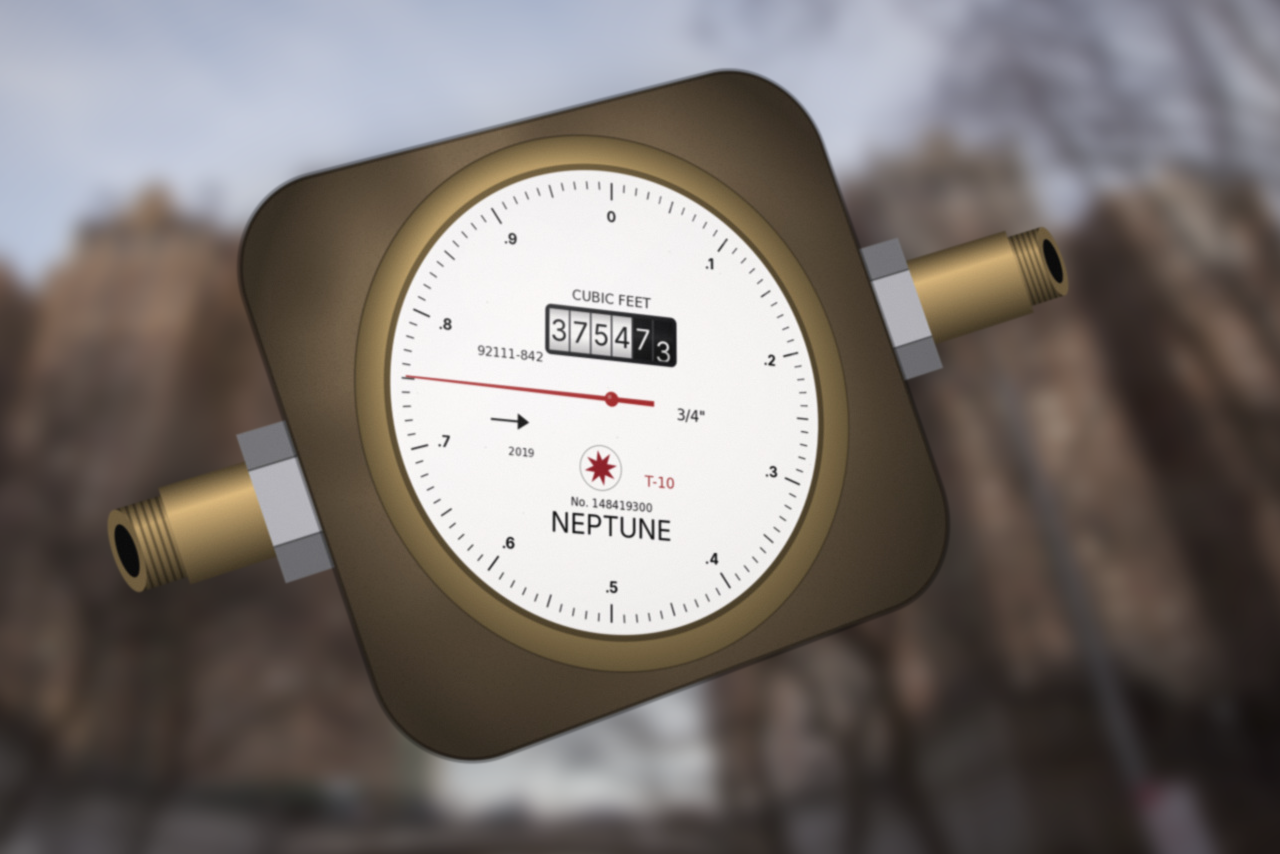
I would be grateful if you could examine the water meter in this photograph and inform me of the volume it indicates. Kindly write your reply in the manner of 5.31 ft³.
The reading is 375472.75 ft³
